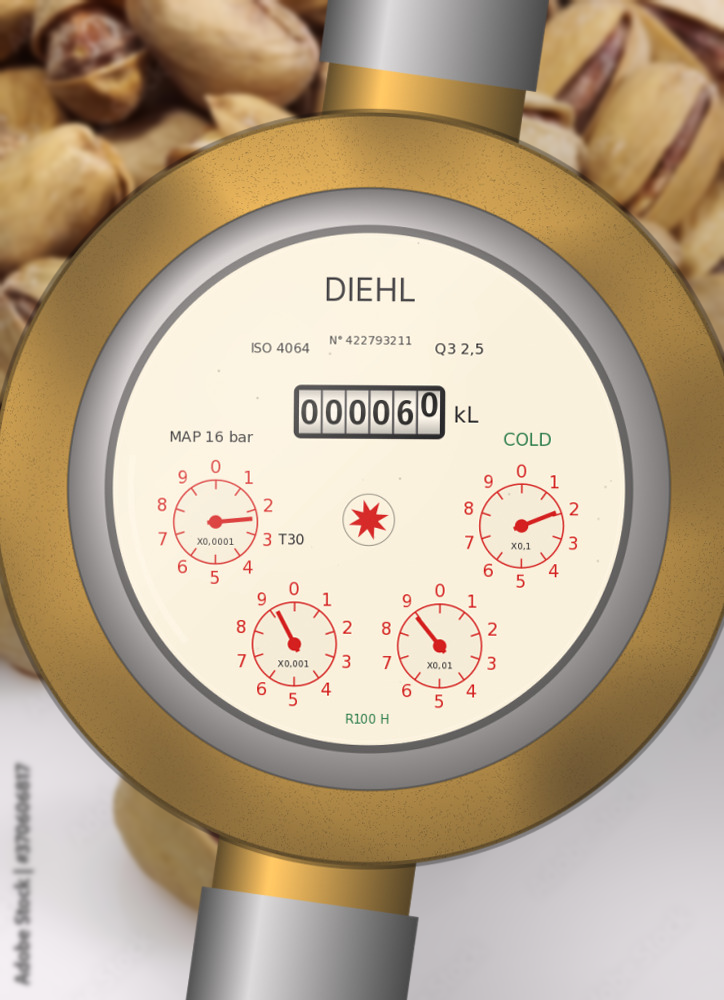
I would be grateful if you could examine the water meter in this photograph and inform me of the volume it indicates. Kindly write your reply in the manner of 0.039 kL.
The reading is 60.1892 kL
